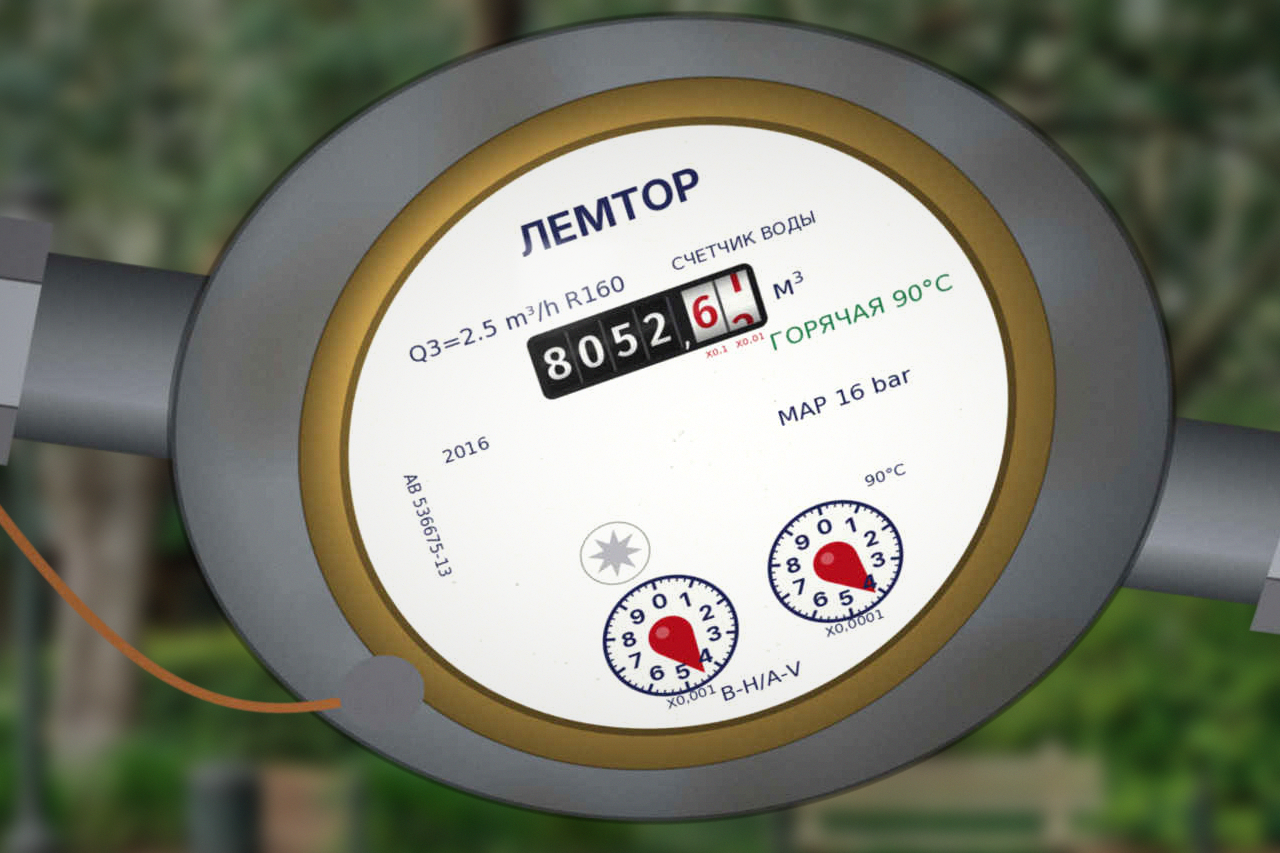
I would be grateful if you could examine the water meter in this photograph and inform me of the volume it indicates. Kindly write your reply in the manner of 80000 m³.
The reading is 8052.6144 m³
